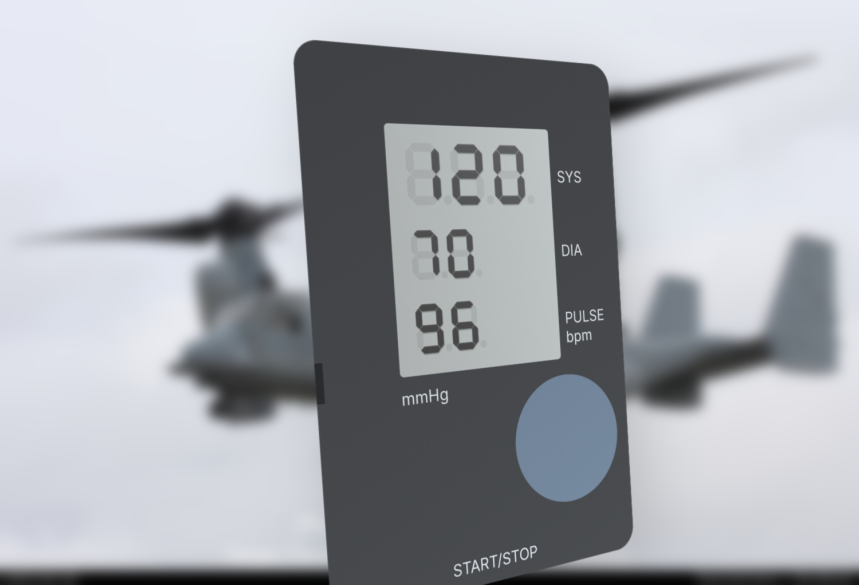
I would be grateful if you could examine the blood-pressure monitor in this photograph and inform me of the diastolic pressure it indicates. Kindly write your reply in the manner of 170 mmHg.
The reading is 70 mmHg
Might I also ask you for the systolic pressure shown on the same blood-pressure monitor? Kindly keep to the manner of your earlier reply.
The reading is 120 mmHg
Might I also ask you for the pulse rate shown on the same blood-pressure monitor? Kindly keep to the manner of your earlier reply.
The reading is 96 bpm
